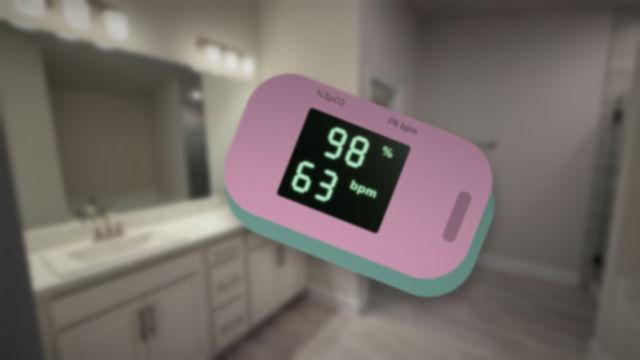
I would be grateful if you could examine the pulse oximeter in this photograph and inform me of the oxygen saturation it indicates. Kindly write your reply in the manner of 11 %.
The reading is 98 %
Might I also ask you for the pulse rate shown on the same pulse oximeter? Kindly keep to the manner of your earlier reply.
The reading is 63 bpm
